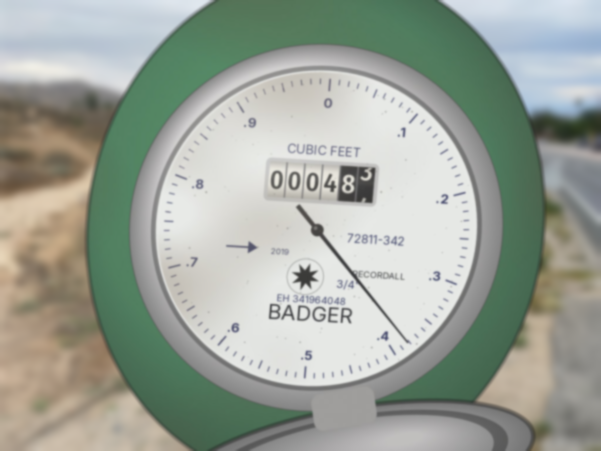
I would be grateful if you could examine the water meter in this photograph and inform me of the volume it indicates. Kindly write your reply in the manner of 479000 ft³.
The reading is 483.38 ft³
